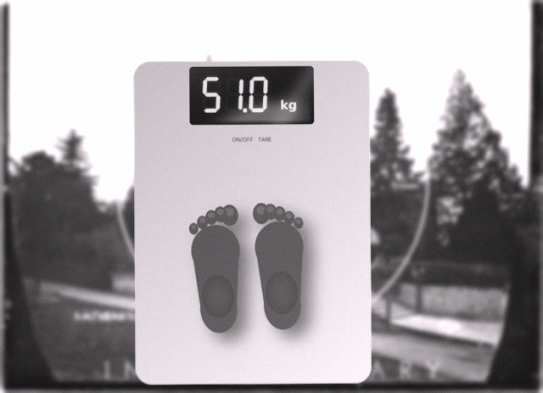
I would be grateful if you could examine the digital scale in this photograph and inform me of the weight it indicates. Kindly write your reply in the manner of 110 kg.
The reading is 51.0 kg
